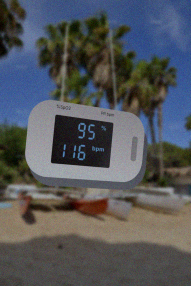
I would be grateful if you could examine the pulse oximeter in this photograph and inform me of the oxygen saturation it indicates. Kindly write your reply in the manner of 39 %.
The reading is 95 %
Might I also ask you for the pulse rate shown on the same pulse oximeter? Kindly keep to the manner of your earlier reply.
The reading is 116 bpm
